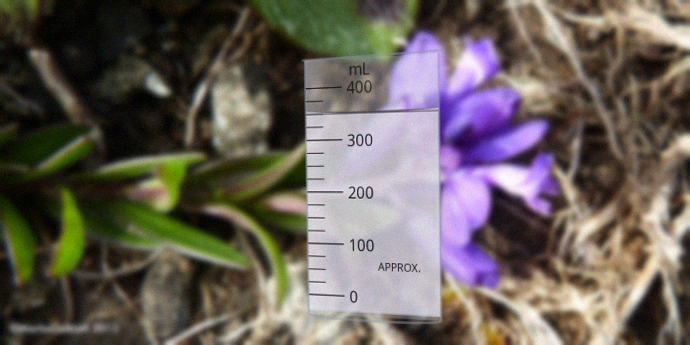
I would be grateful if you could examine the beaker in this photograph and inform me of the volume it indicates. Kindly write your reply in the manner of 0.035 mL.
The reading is 350 mL
